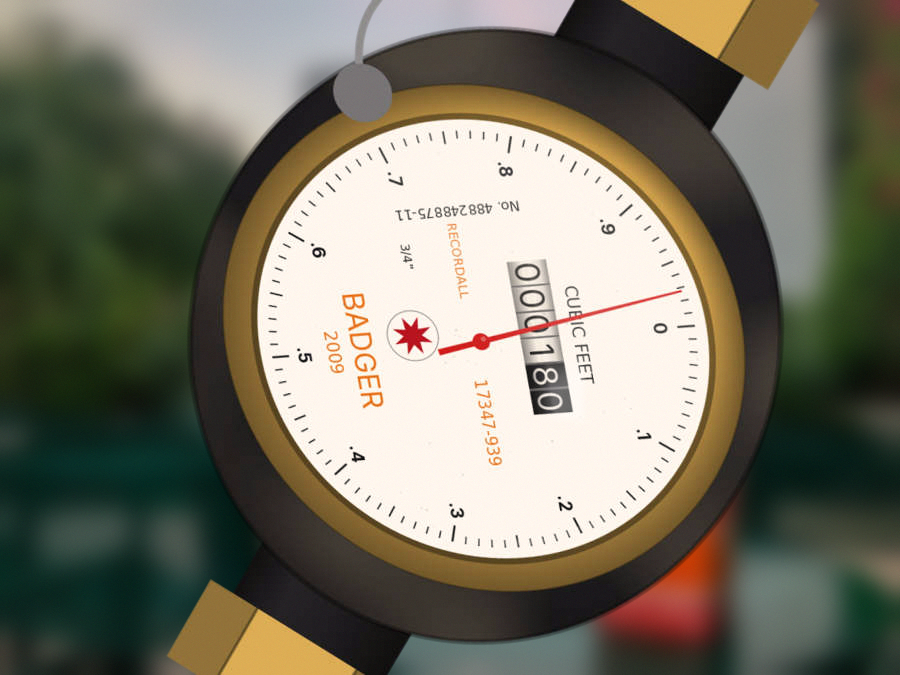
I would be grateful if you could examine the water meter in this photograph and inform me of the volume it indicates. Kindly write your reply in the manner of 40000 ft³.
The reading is 179.97 ft³
